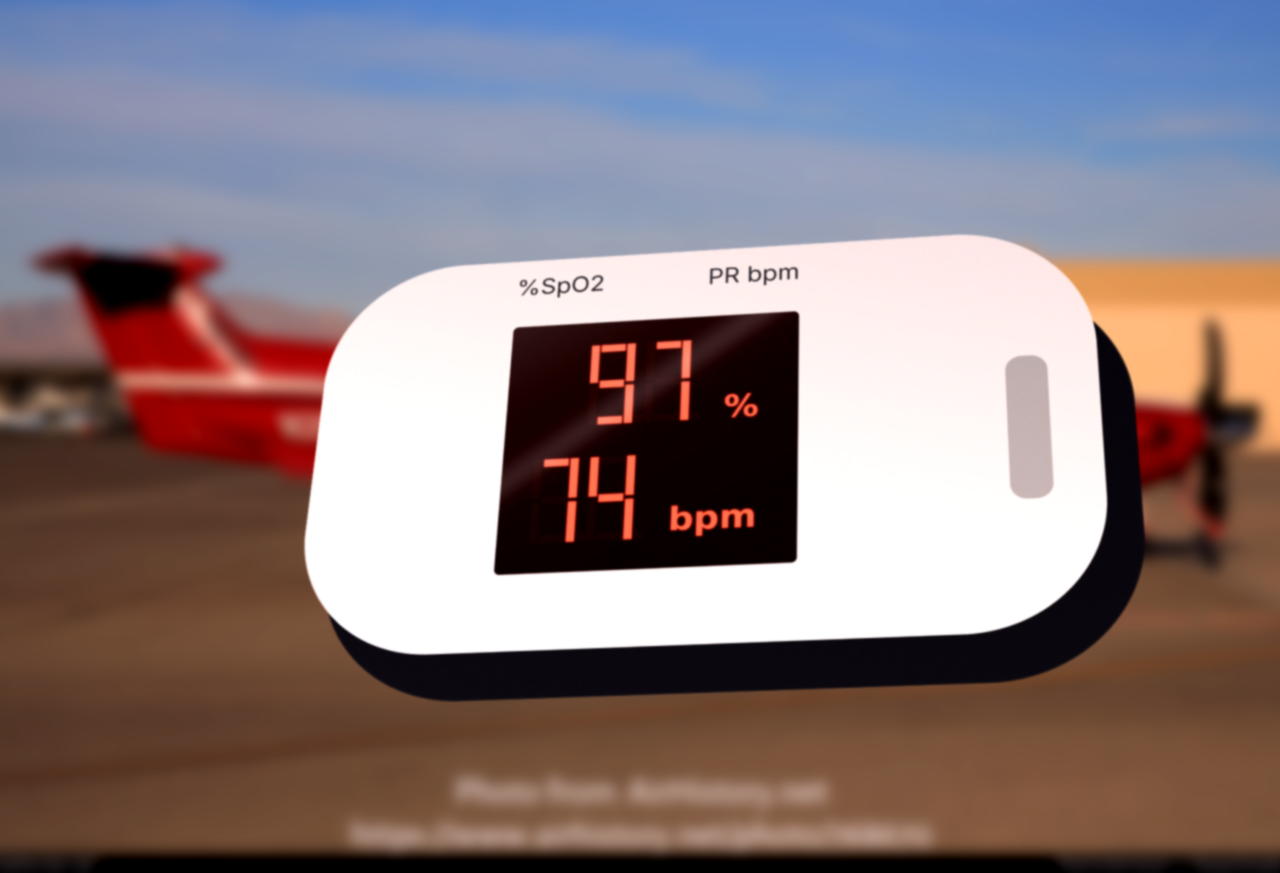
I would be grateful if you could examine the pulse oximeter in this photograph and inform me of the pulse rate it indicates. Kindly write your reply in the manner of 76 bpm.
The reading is 74 bpm
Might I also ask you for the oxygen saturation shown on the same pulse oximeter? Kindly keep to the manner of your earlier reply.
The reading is 97 %
